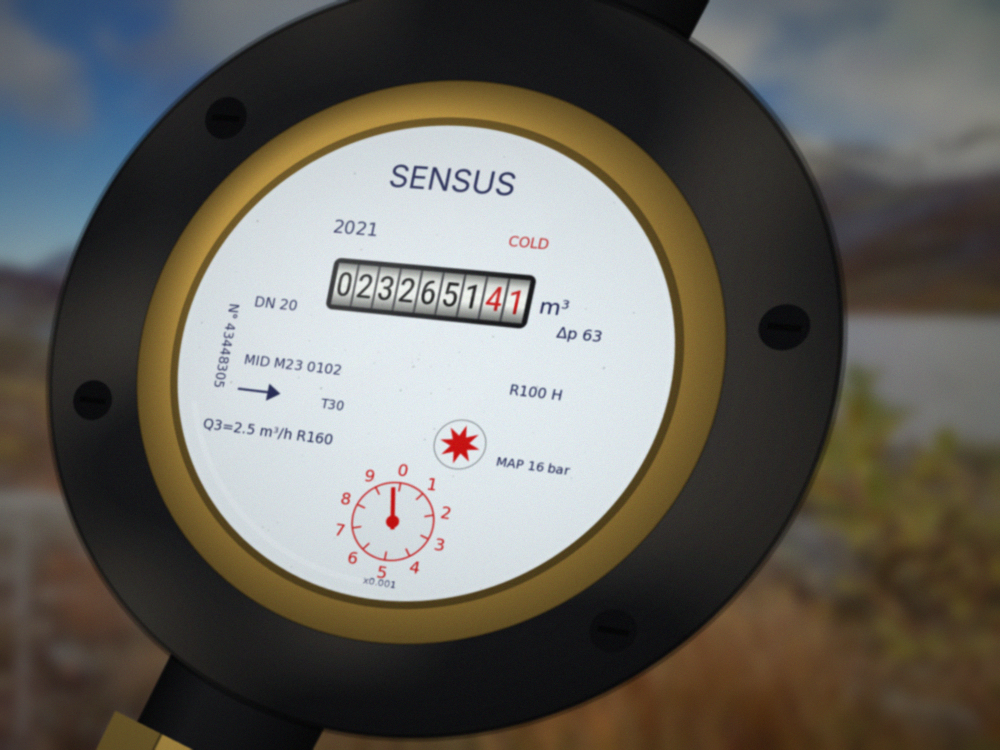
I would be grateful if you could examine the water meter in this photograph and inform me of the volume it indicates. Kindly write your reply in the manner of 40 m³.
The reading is 232651.409 m³
